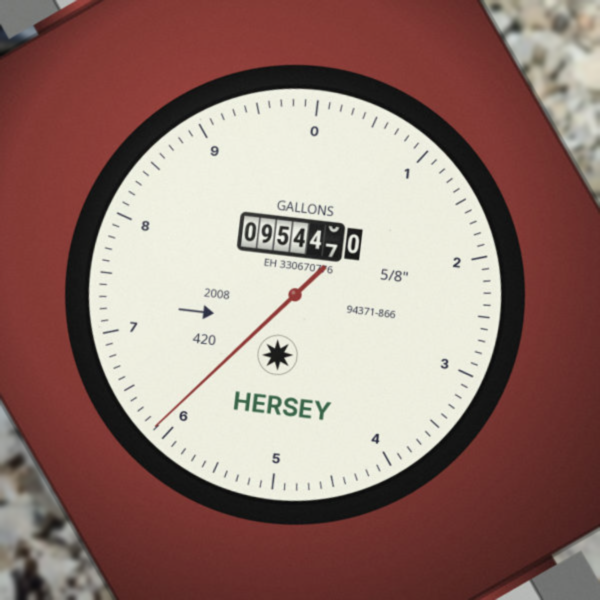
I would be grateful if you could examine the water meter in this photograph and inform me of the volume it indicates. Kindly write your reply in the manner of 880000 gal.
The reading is 954466.1 gal
